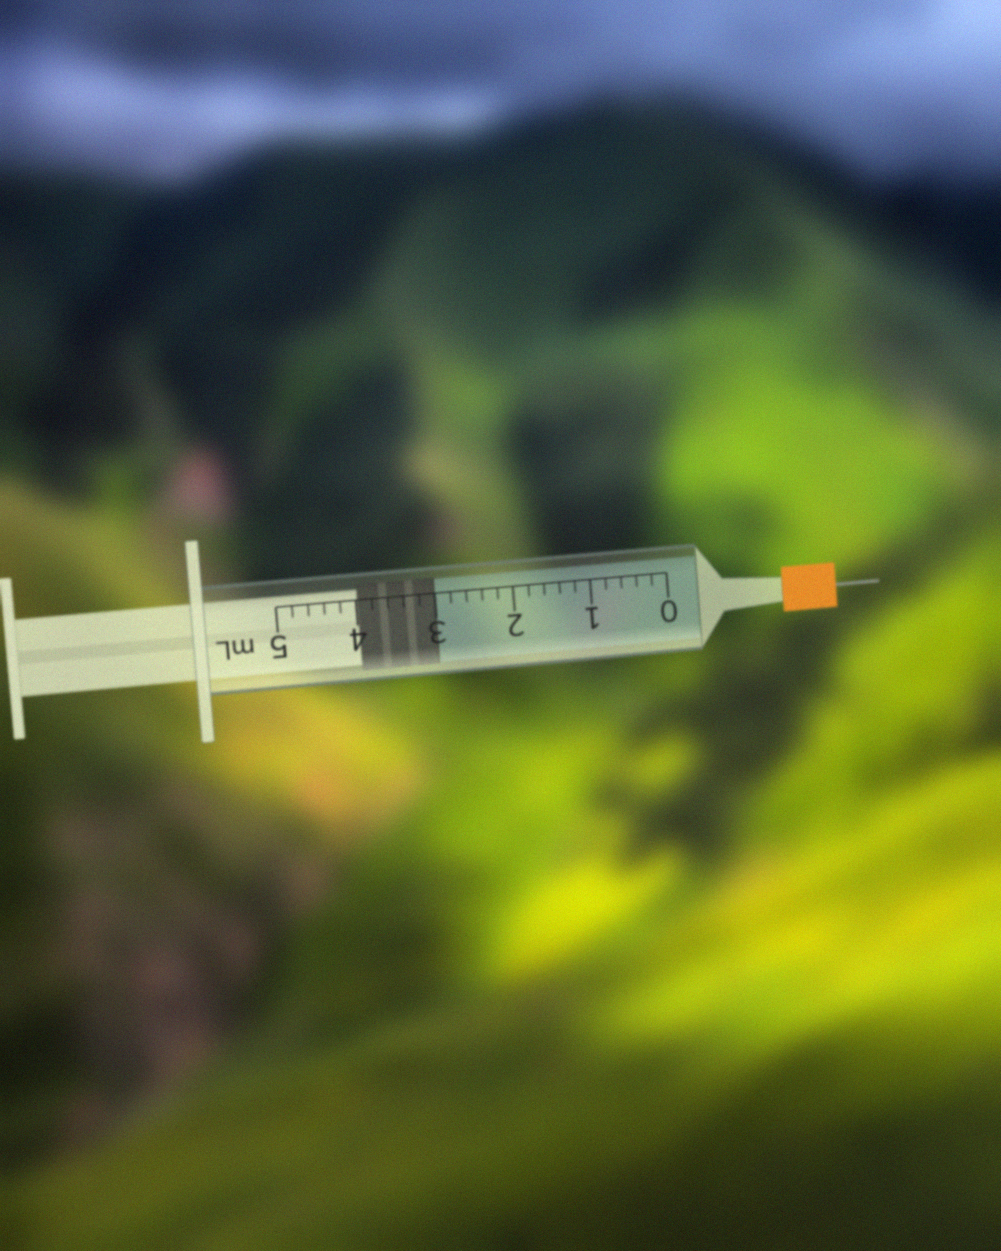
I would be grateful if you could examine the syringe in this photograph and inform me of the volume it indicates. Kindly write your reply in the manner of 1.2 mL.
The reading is 3 mL
